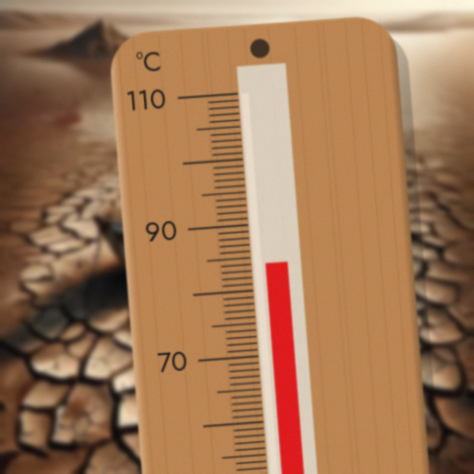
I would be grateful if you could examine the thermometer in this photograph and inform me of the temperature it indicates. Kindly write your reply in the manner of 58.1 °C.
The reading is 84 °C
